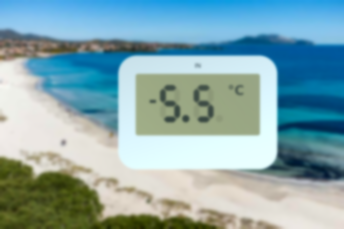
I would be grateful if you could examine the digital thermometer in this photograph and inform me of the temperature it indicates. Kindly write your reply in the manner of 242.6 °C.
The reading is -5.5 °C
